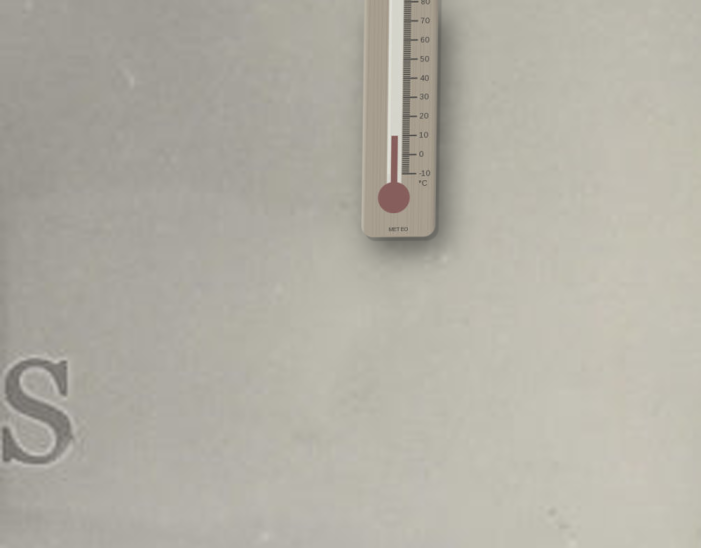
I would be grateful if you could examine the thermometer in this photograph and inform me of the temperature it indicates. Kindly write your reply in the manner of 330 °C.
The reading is 10 °C
